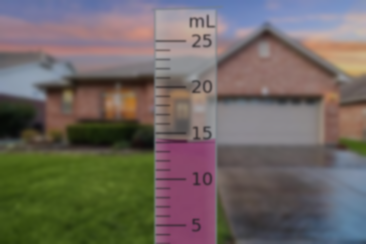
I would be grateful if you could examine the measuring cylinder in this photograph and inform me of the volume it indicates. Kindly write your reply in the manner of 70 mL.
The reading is 14 mL
